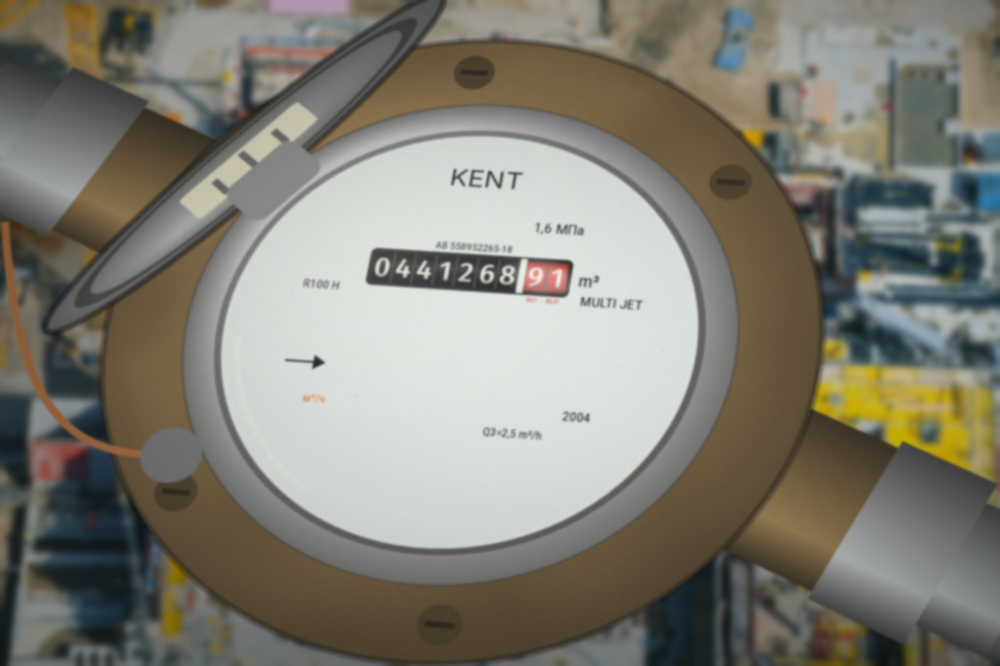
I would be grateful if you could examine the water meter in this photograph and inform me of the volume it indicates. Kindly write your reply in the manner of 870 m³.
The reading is 441268.91 m³
